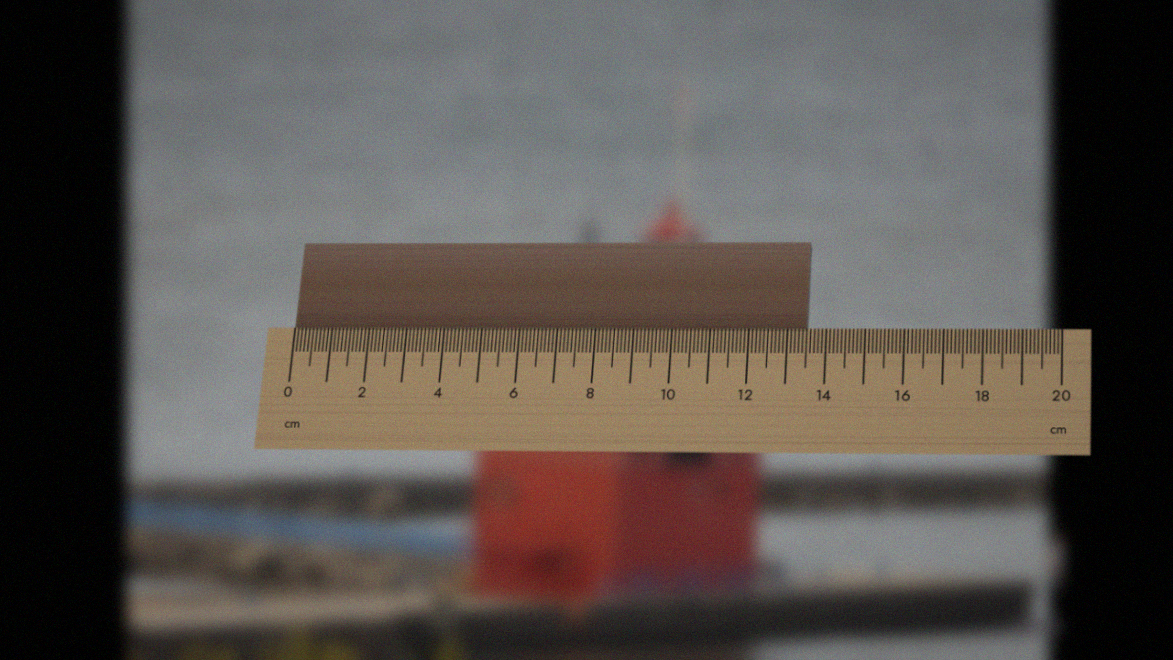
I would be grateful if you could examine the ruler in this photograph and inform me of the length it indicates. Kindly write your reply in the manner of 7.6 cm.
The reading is 13.5 cm
